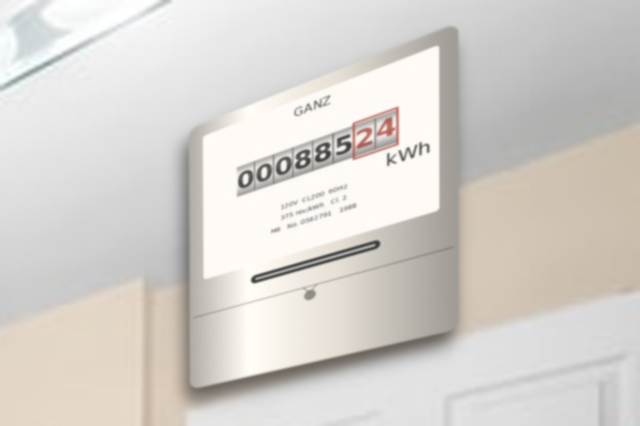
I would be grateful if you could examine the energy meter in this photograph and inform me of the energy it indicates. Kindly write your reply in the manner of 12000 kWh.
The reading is 885.24 kWh
